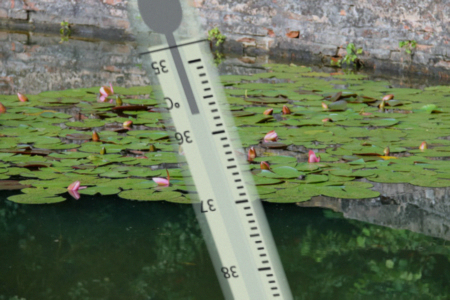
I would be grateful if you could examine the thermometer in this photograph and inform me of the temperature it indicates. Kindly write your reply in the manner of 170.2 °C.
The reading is 35.7 °C
